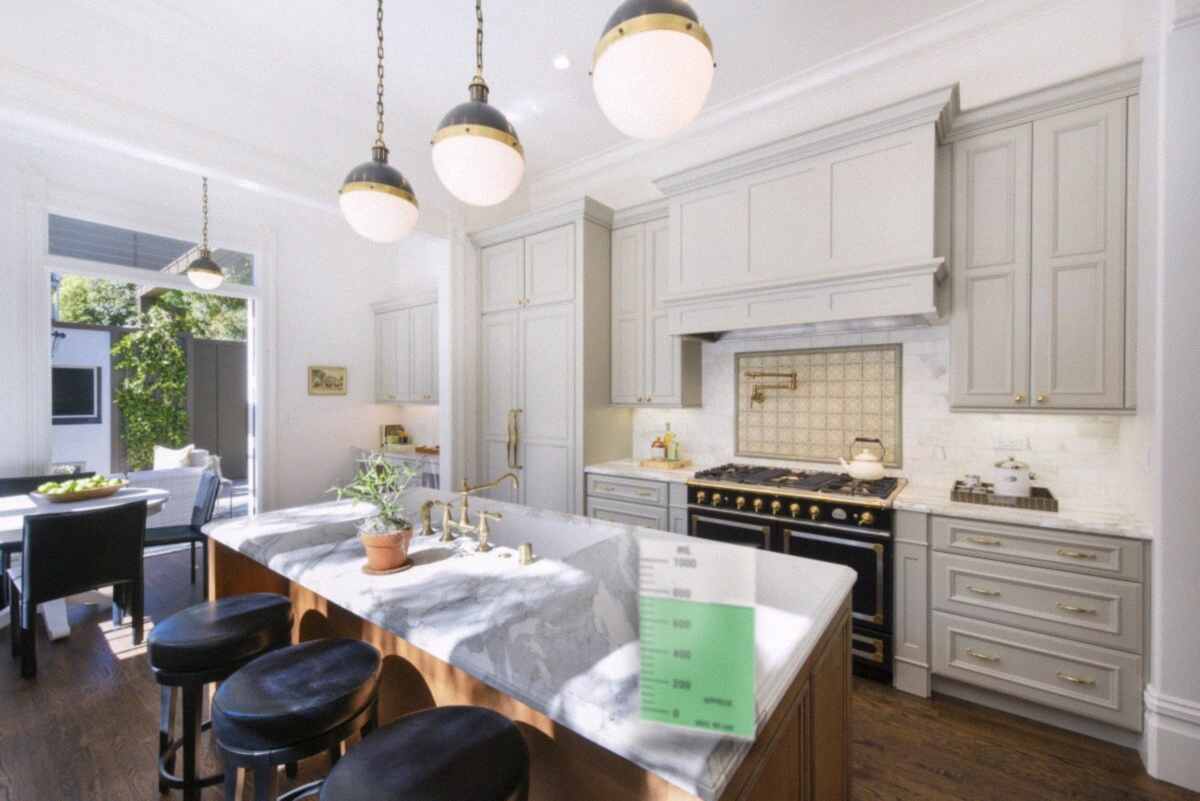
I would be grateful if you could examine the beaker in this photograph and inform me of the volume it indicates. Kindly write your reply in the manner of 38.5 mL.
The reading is 750 mL
